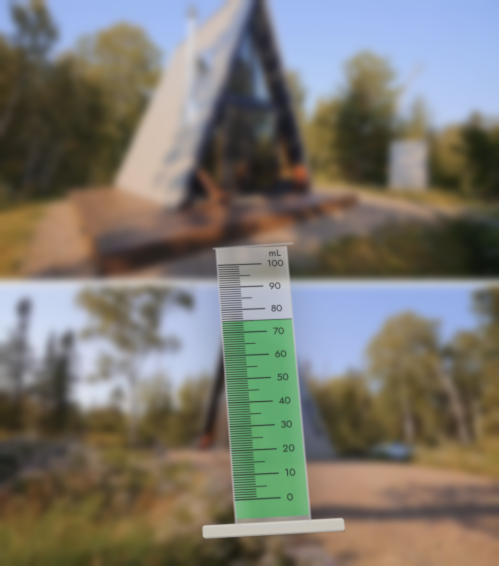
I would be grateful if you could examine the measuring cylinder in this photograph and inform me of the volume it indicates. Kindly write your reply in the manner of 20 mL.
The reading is 75 mL
